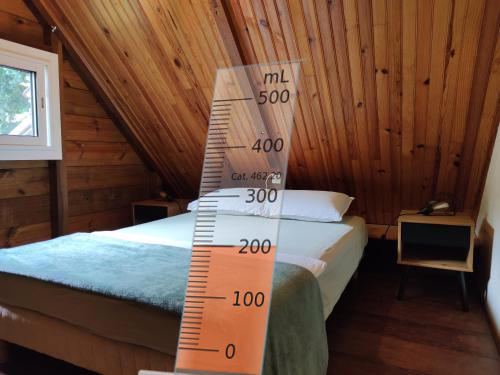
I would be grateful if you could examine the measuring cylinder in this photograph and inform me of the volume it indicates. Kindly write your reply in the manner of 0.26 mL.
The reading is 200 mL
